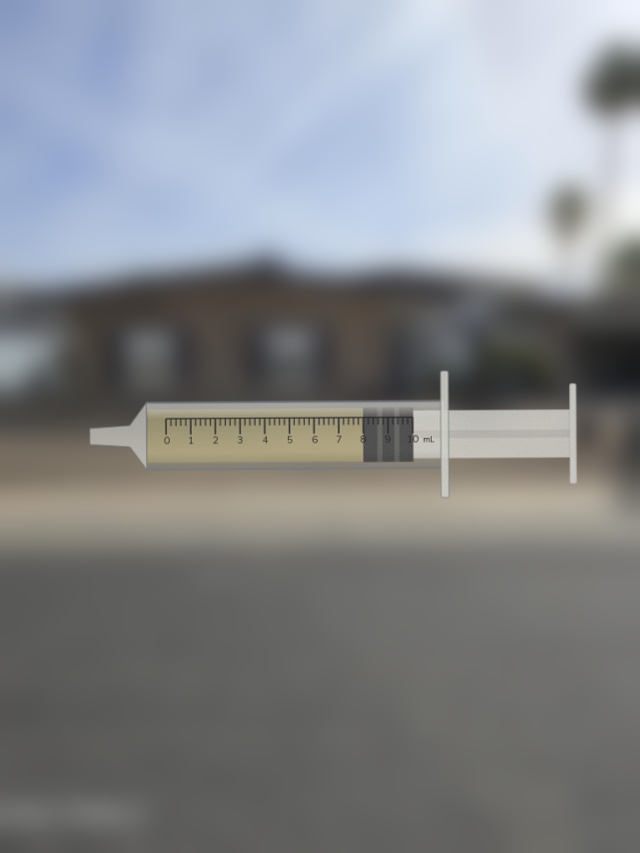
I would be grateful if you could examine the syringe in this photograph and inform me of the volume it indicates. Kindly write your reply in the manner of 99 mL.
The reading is 8 mL
